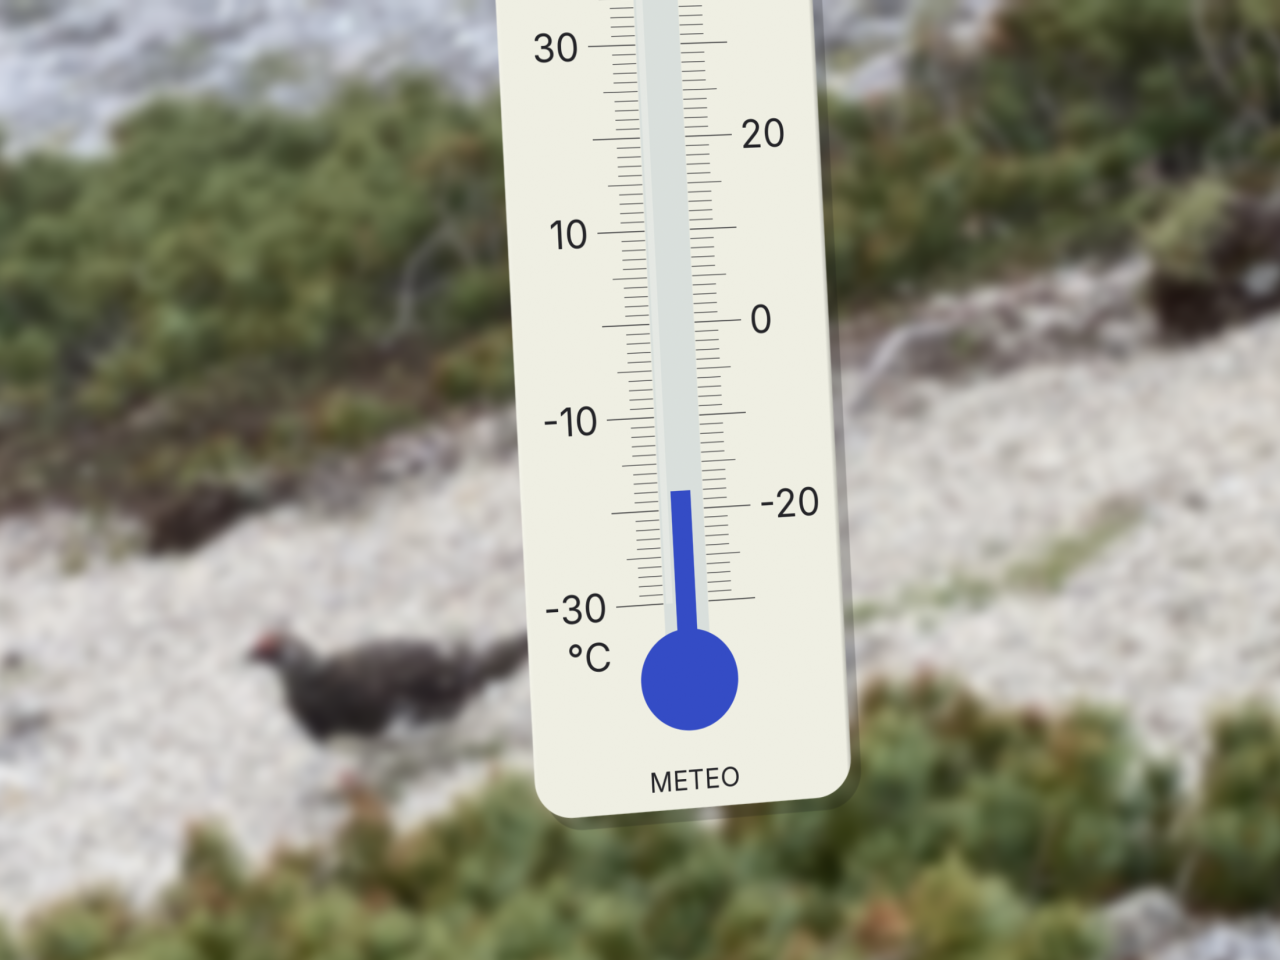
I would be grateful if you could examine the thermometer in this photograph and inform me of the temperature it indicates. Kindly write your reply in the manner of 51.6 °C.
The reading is -18 °C
